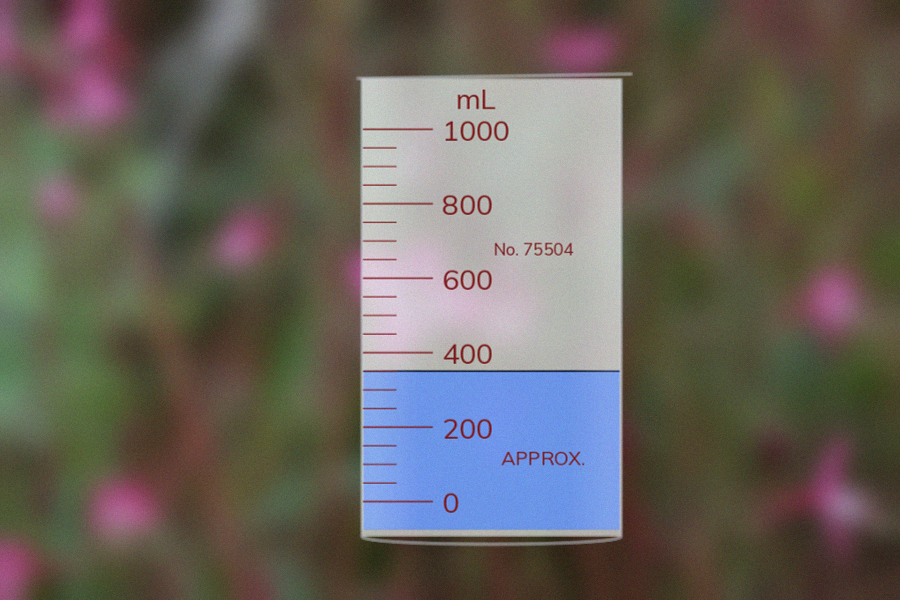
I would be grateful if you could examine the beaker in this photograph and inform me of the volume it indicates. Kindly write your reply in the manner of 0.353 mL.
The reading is 350 mL
